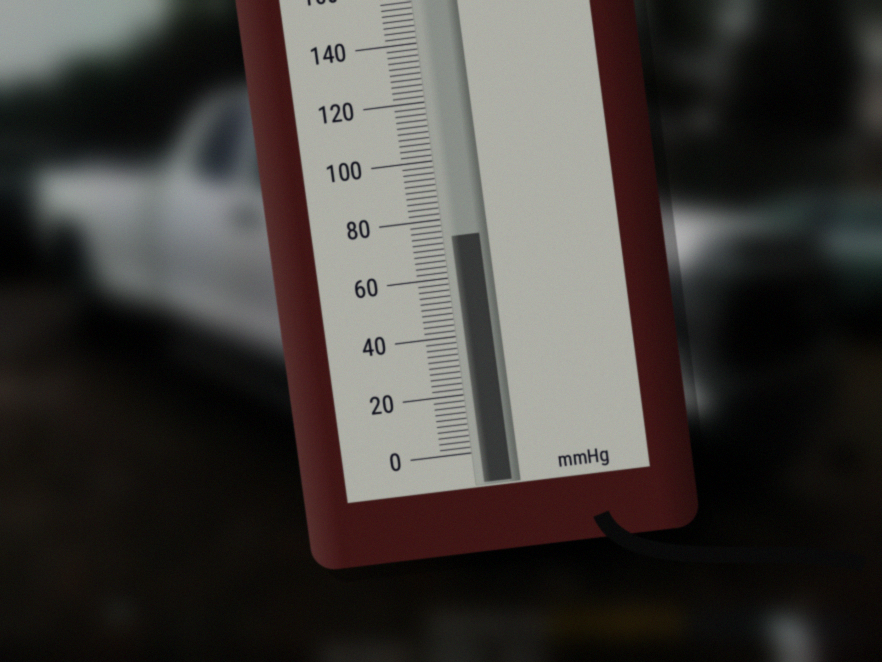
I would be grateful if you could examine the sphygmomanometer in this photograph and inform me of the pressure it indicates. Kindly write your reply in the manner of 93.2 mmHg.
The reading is 74 mmHg
